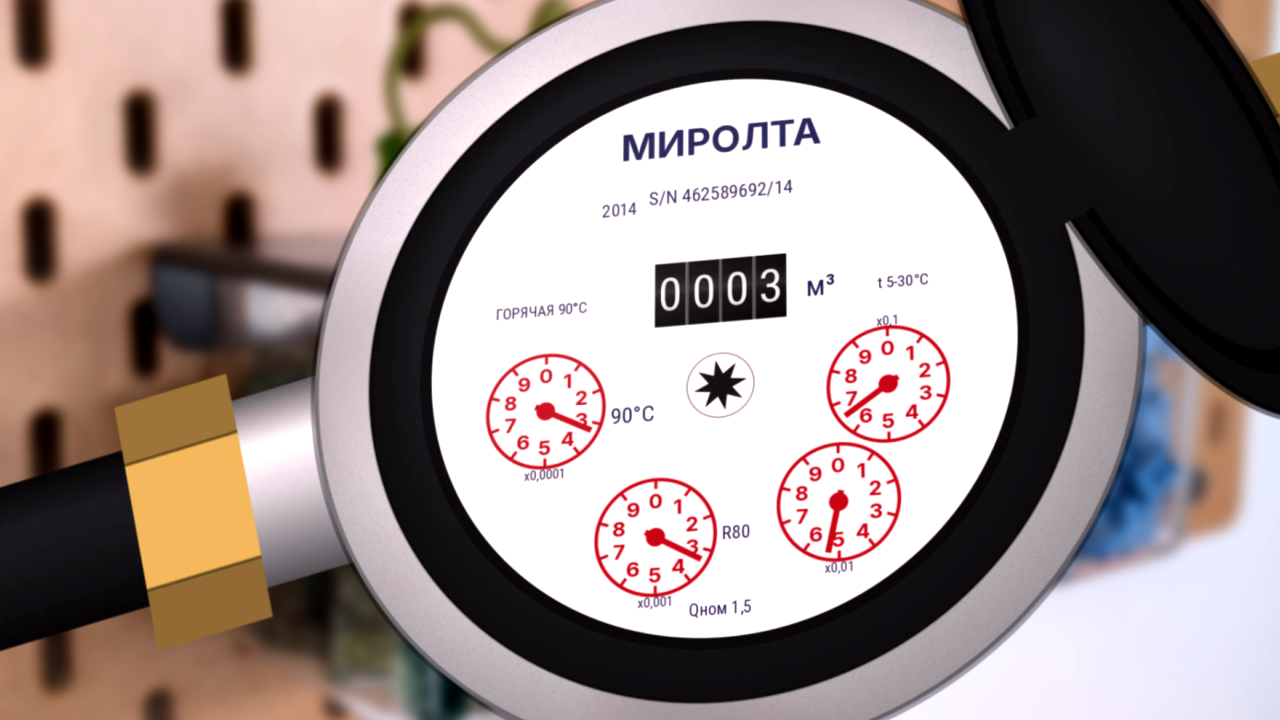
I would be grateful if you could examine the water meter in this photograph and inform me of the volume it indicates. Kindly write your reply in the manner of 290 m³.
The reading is 3.6533 m³
